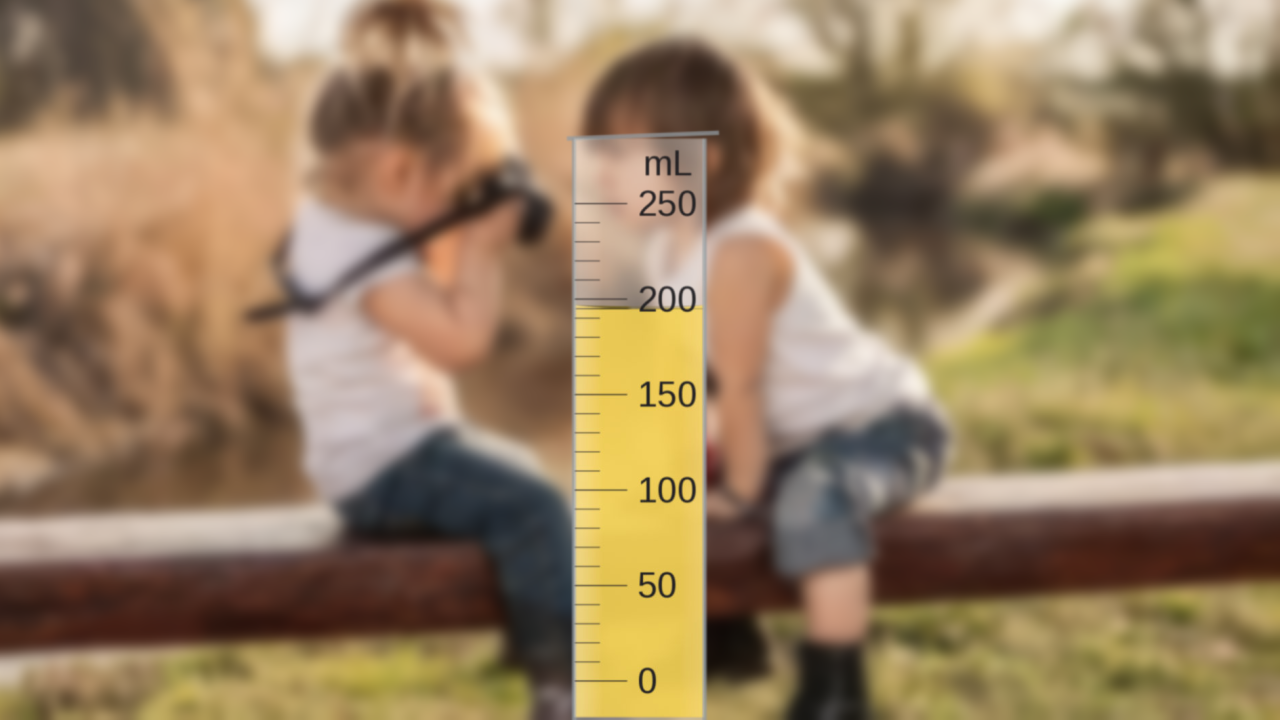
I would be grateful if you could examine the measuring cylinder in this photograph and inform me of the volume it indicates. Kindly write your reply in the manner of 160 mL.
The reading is 195 mL
